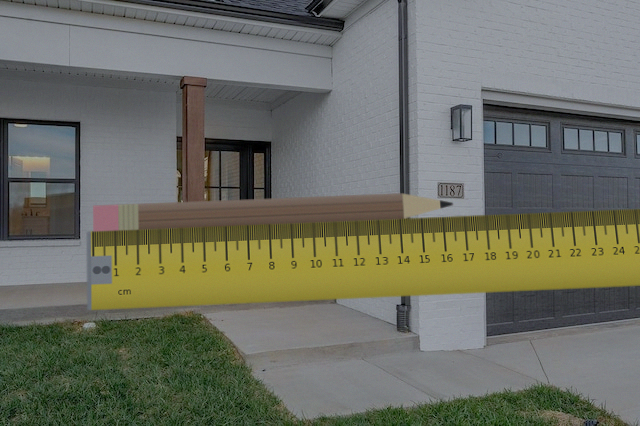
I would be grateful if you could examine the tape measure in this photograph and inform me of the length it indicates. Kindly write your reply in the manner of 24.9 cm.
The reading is 16.5 cm
